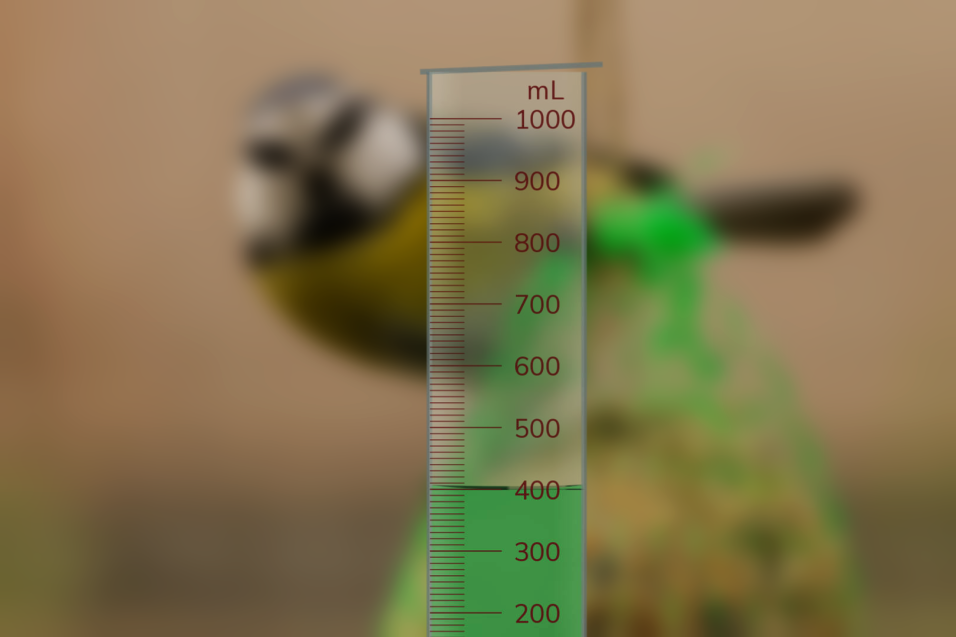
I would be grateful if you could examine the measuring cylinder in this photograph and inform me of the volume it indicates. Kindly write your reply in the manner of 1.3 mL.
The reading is 400 mL
